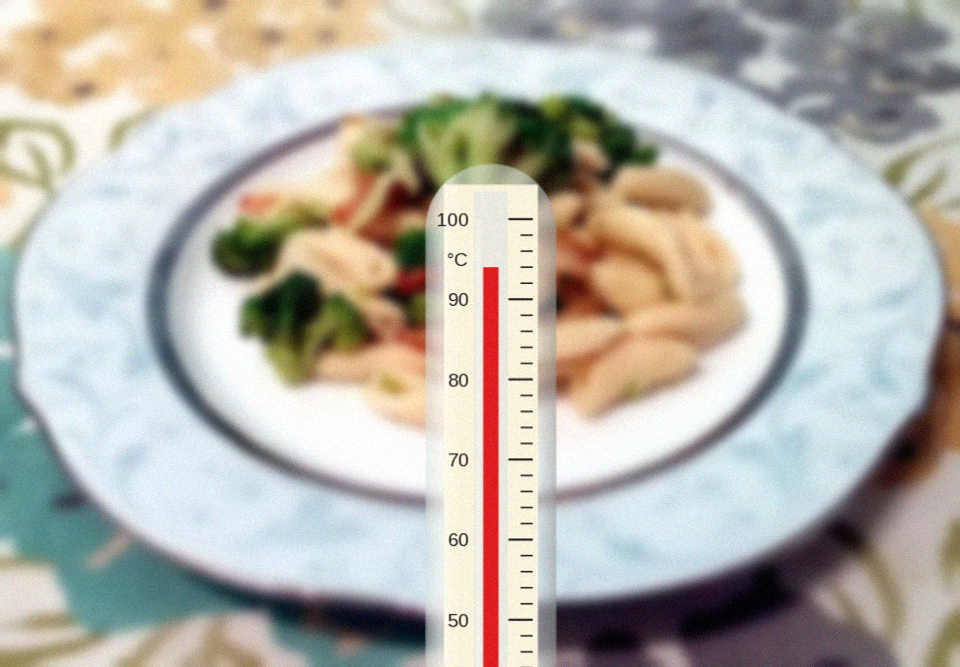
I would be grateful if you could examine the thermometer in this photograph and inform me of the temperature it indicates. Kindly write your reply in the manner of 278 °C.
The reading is 94 °C
